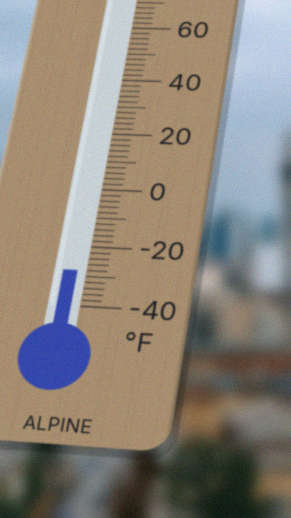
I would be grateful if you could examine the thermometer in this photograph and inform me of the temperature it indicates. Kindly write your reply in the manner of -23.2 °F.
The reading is -28 °F
